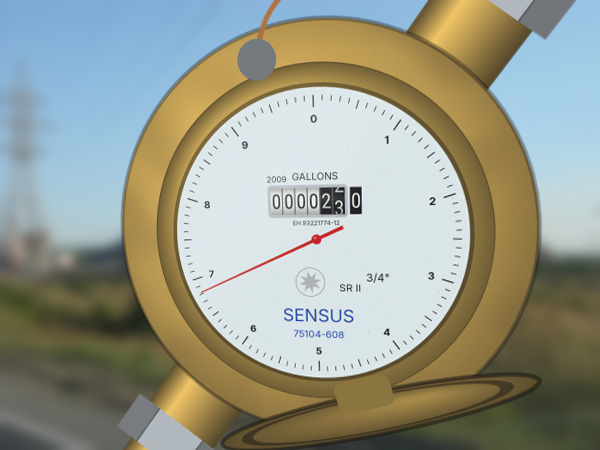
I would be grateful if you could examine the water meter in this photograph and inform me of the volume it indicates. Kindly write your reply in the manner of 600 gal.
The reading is 226.8 gal
